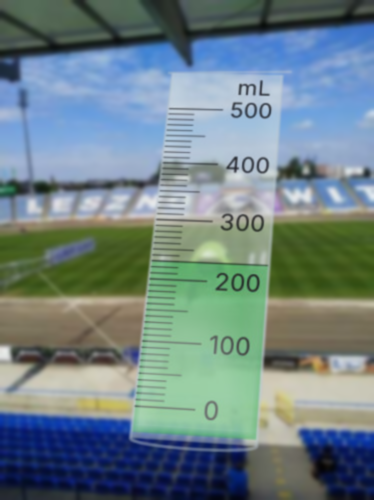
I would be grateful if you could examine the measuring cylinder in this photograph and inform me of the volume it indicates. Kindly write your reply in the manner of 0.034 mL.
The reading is 230 mL
